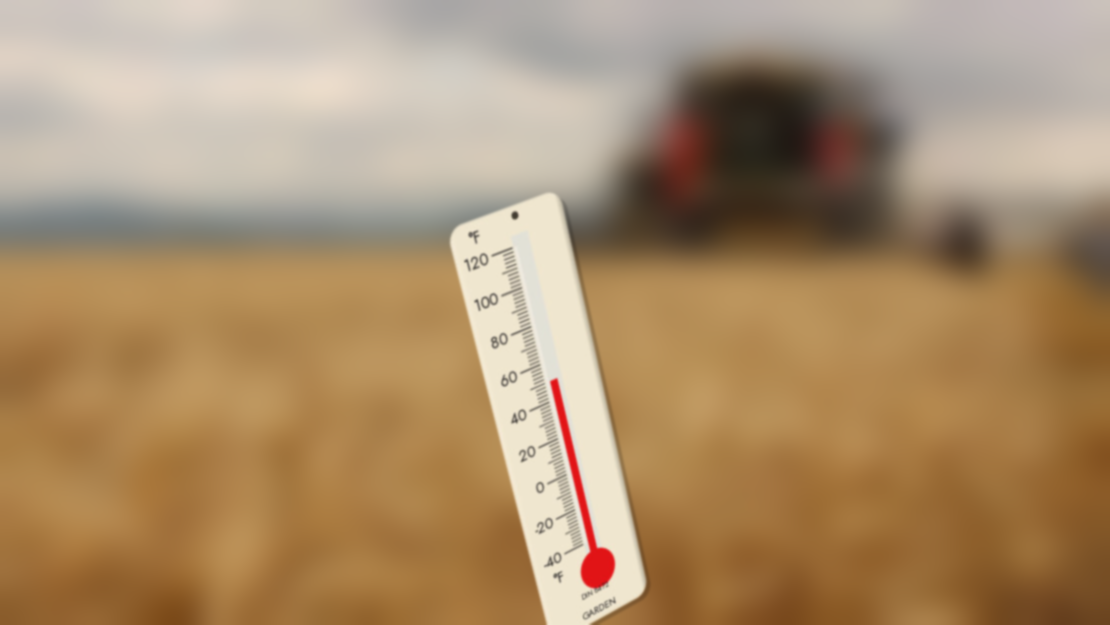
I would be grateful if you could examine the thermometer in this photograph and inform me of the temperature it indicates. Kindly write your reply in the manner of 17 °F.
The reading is 50 °F
